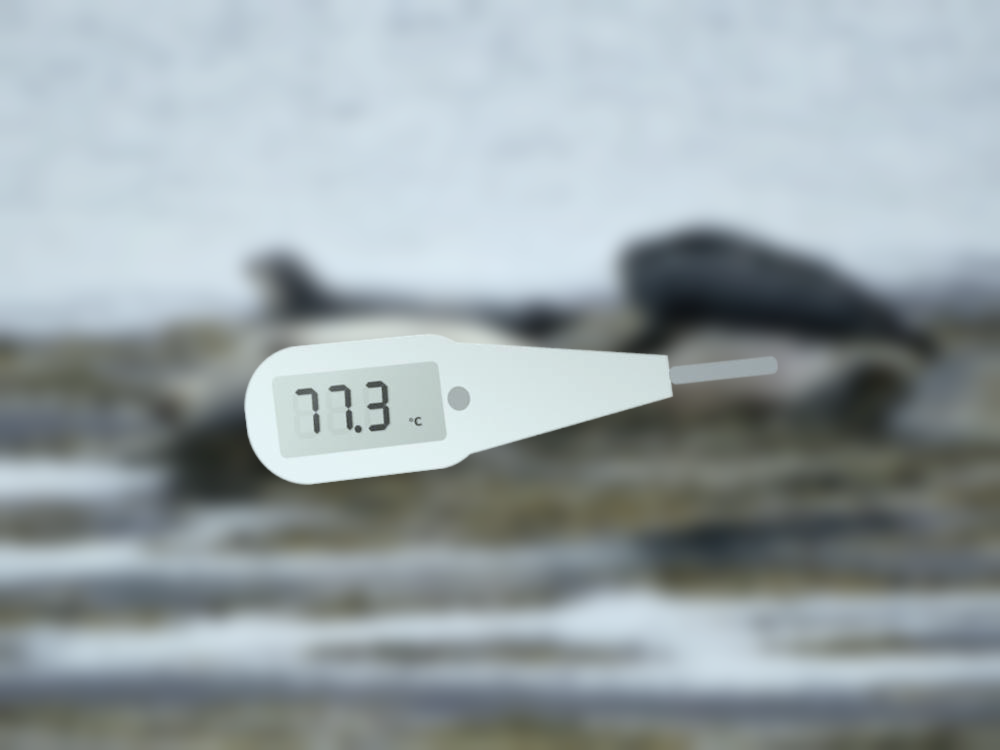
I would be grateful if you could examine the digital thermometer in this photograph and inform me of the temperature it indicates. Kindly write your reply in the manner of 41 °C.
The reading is 77.3 °C
